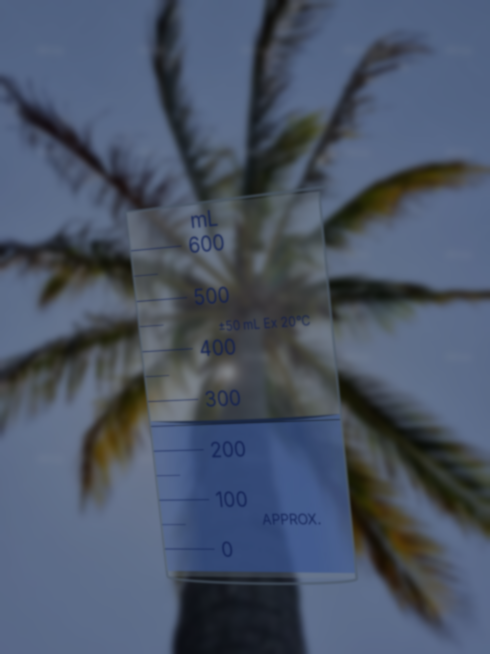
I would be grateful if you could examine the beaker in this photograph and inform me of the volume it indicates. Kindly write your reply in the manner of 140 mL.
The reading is 250 mL
